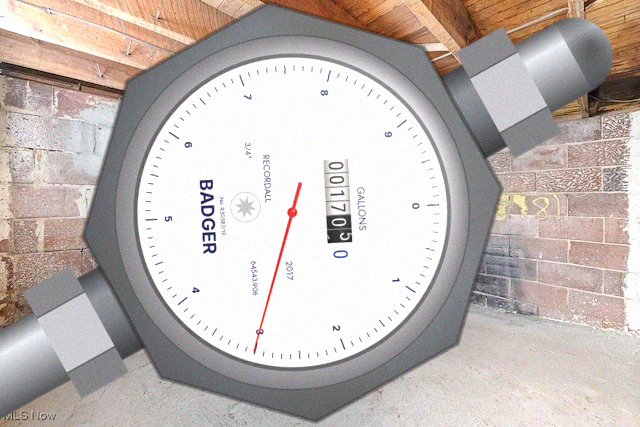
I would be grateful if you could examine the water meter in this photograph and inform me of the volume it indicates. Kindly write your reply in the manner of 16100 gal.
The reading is 17053.0 gal
